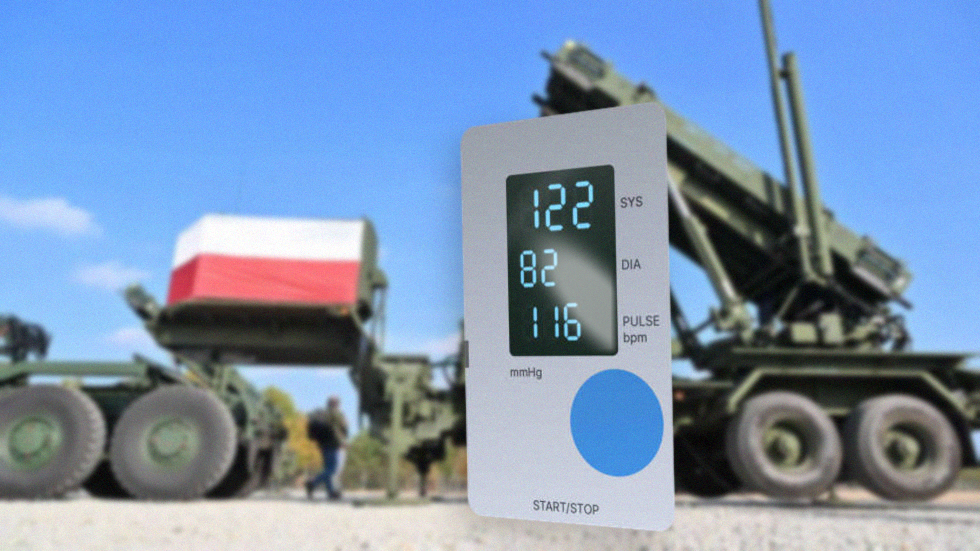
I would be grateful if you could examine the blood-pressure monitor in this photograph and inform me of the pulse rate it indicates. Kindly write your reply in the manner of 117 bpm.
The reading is 116 bpm
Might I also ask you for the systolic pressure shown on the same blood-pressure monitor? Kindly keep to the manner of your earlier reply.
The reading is 122 mmHg
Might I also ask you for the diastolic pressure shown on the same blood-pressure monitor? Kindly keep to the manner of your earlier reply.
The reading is 82 mmHg
